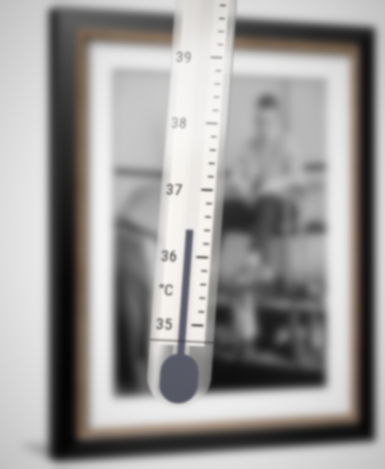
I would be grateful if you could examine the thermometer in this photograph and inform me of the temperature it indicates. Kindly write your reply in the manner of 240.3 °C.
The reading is 36.4 °C
